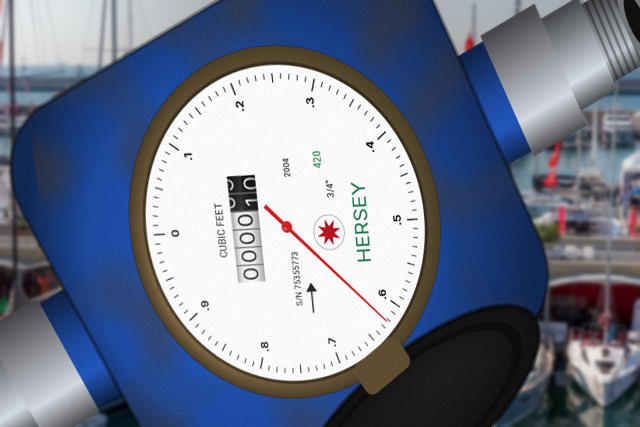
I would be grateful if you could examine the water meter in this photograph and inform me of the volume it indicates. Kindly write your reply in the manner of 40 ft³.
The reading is 9.62 ft³
